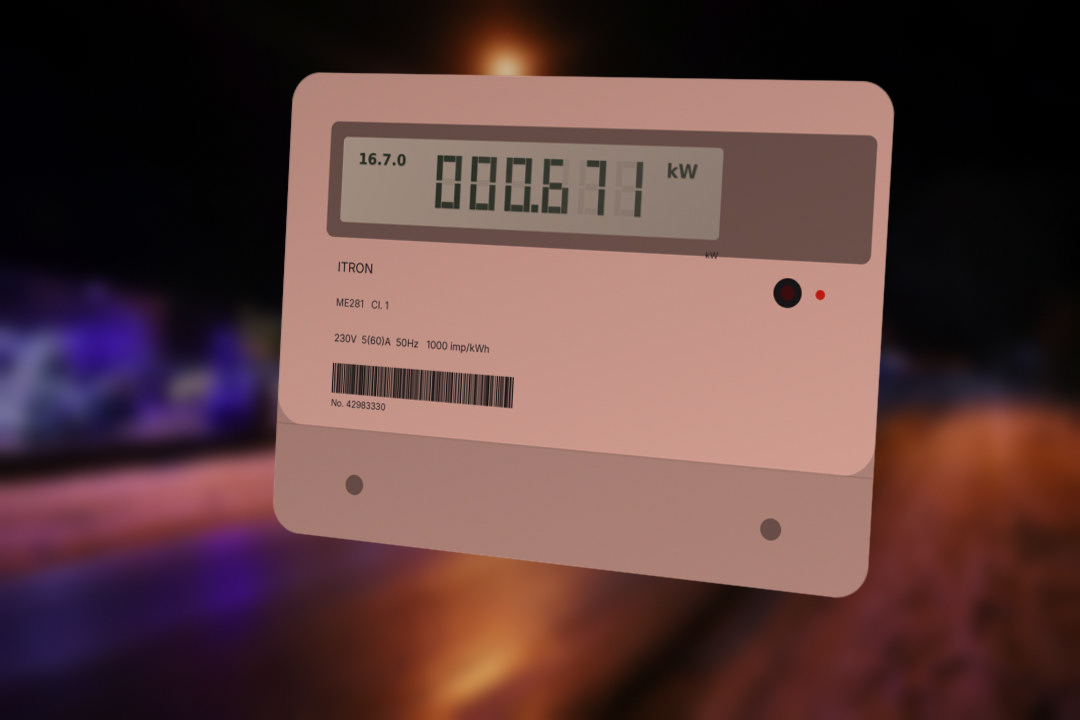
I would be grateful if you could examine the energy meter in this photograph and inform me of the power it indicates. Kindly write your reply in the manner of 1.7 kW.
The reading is 0.671 kW
